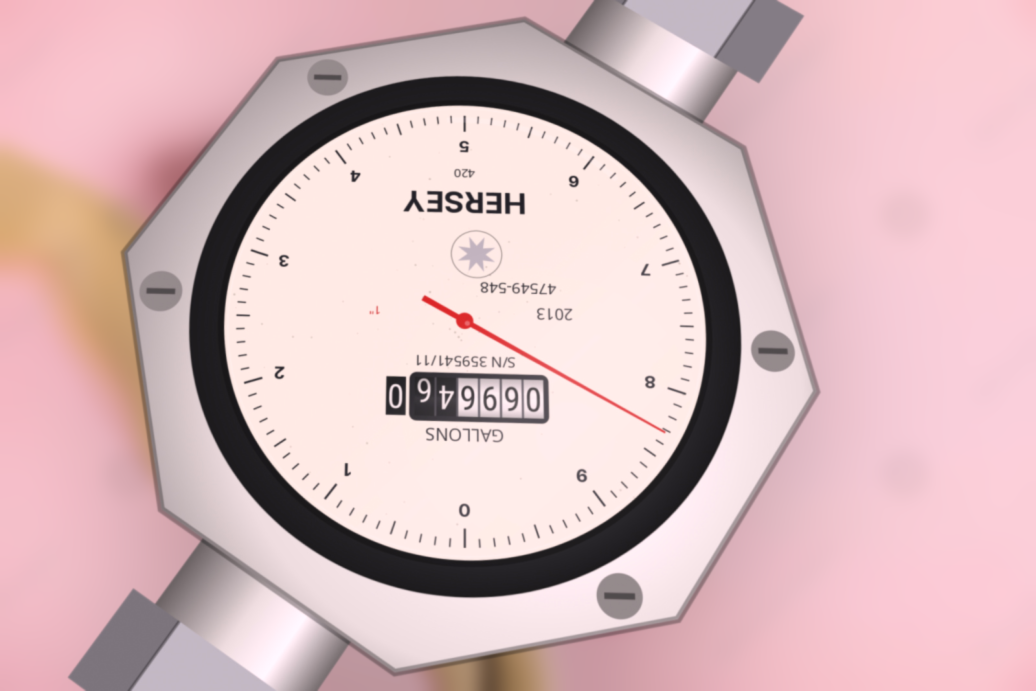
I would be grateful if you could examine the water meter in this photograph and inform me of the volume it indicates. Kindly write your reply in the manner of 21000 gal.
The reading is 696458.3 gal
